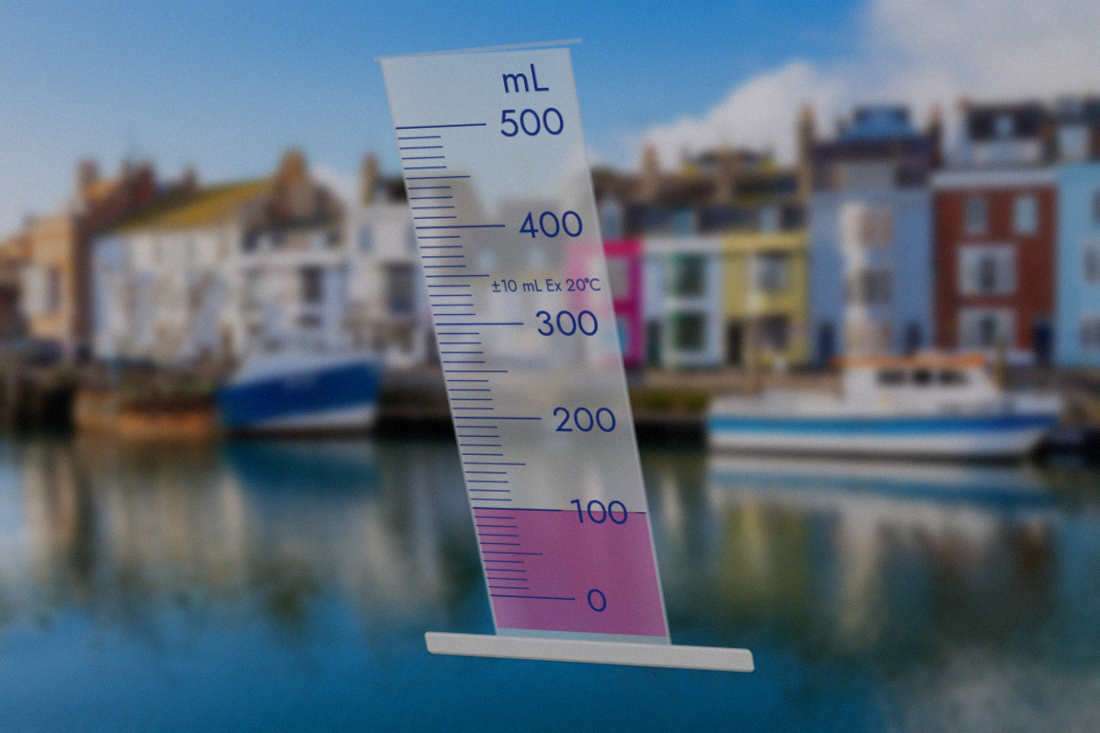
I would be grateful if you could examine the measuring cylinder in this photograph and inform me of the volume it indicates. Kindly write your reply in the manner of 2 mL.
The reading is 100 mL
